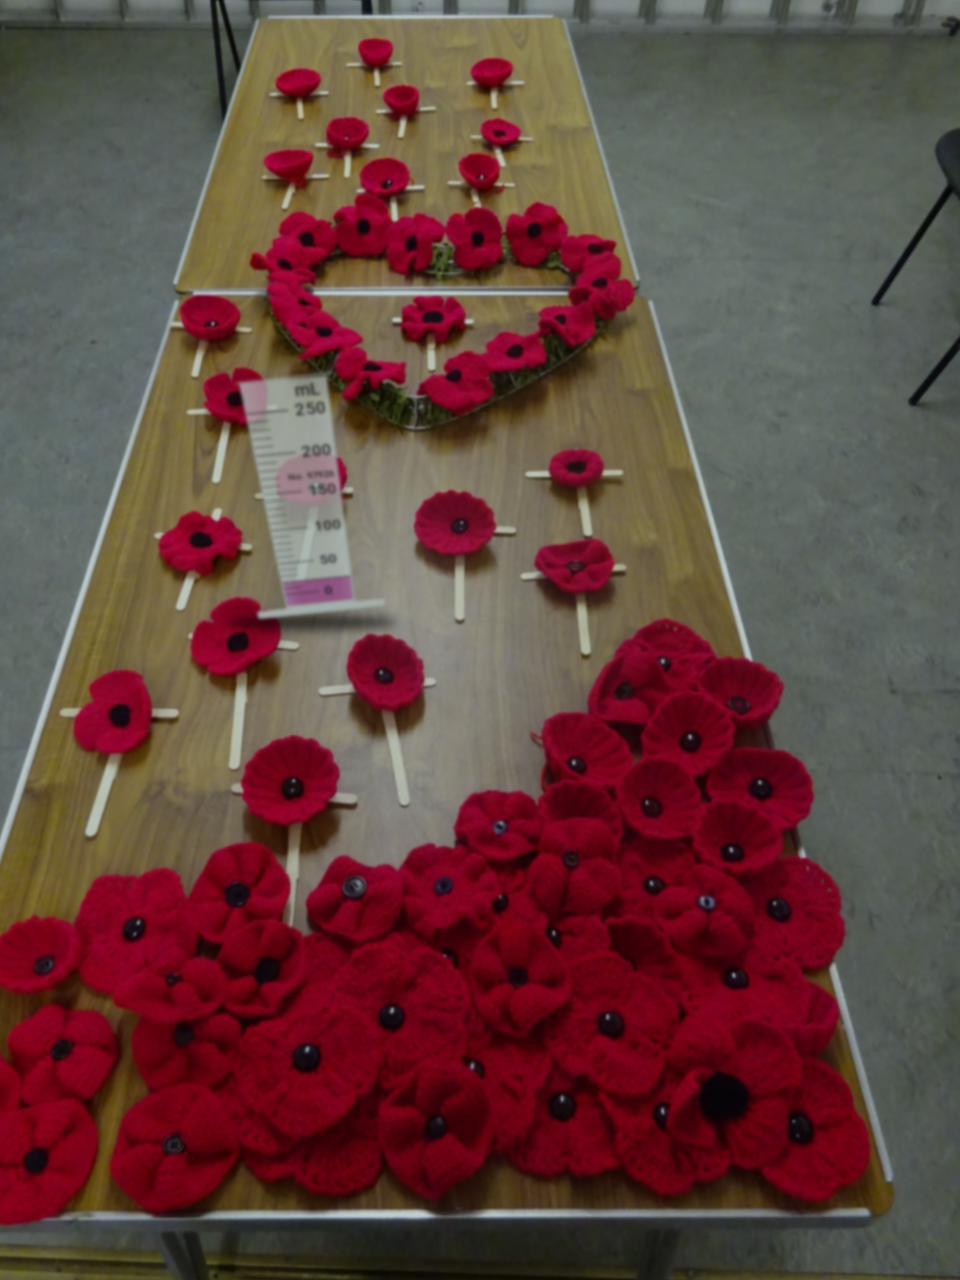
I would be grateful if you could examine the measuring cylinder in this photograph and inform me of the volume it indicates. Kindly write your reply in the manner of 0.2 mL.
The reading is 20 mL
